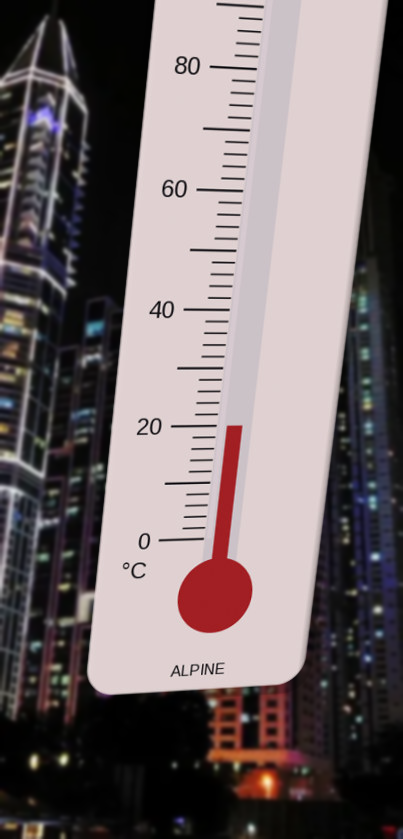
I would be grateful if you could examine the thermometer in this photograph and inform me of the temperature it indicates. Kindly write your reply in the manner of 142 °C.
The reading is 20 °C
